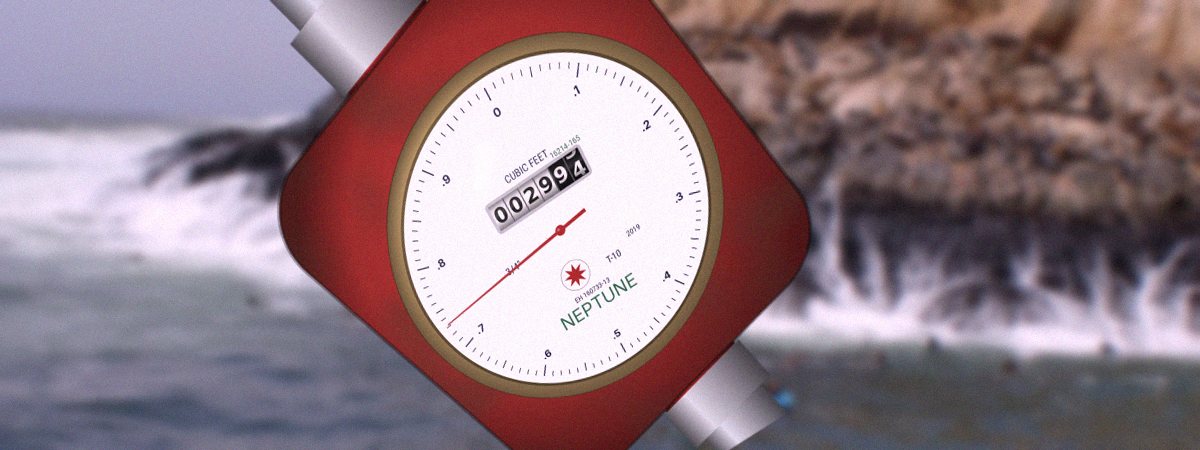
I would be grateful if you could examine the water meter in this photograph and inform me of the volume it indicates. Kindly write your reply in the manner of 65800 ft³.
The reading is 2993.73 ft³
